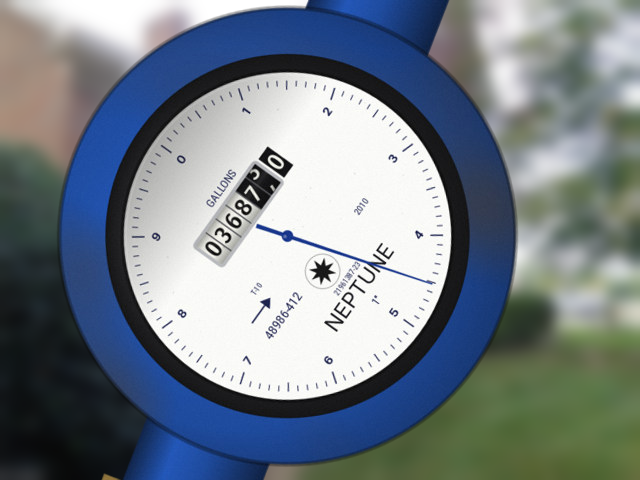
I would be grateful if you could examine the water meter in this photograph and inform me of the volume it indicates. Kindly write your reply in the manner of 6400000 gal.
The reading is 368734.5 gal
